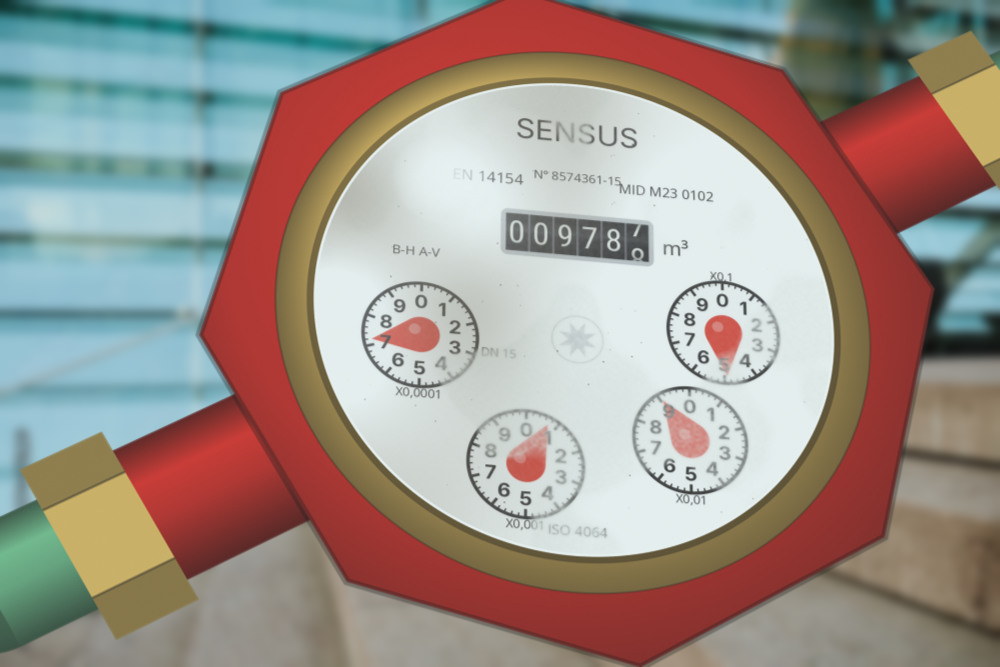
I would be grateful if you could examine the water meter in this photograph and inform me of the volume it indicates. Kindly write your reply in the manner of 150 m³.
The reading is 9787.4907 m³
